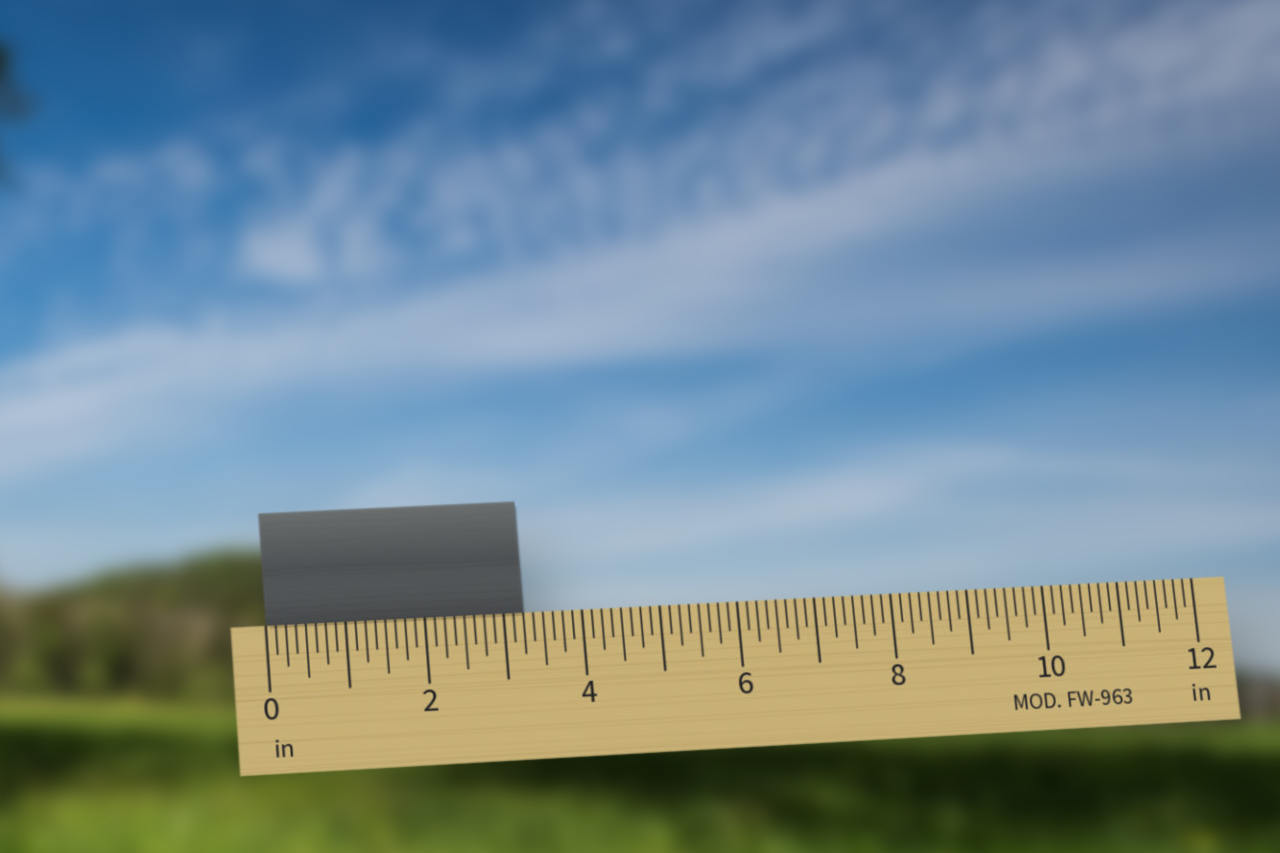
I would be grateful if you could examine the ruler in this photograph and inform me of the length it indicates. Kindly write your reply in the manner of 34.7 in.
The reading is 3.25 in
